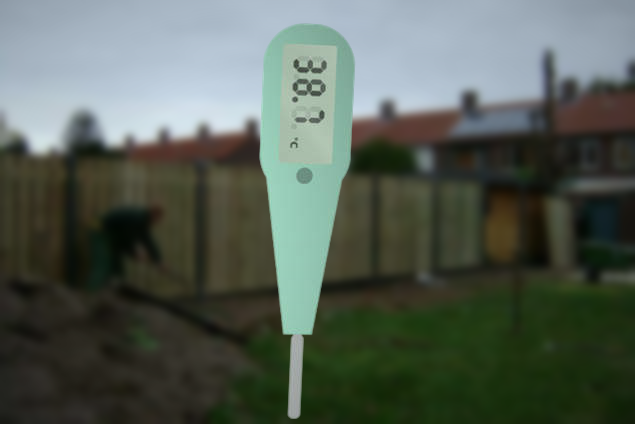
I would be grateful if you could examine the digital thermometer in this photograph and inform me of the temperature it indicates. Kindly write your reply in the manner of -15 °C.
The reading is 38.7 °C
